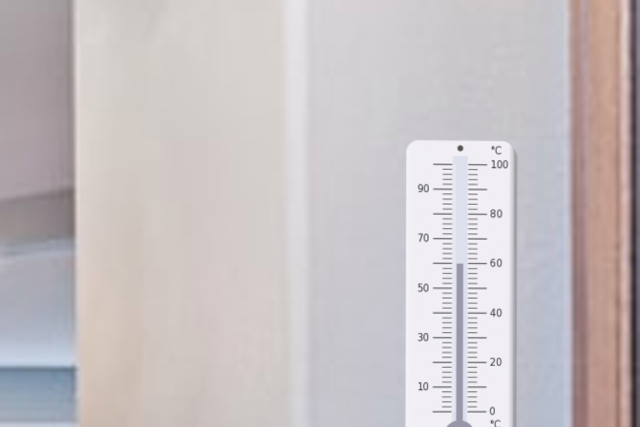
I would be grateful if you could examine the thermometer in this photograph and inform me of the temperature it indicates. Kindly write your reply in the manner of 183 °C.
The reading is 60 °C
